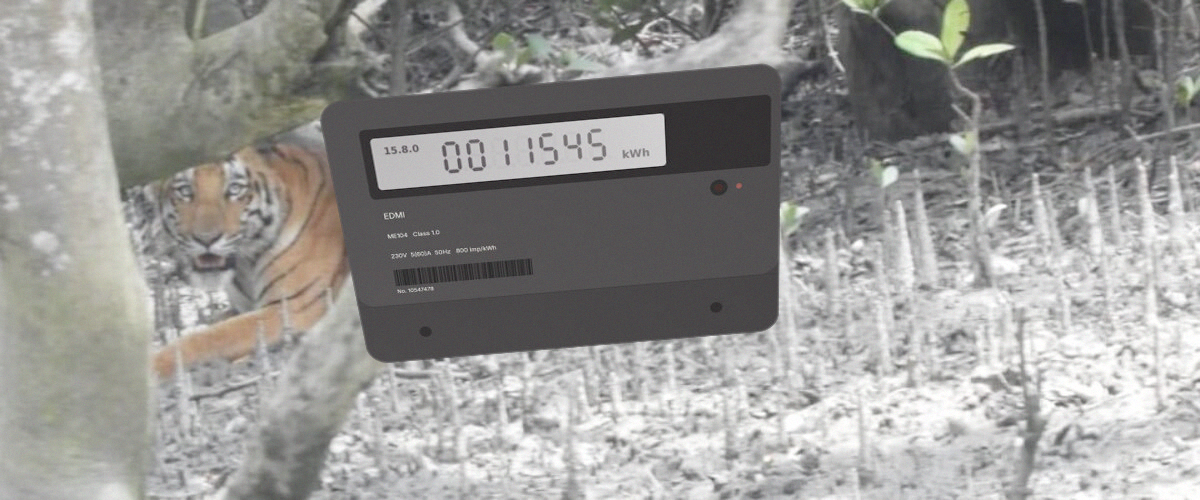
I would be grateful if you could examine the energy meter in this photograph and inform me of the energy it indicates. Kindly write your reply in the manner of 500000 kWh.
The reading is 11545 kWh
